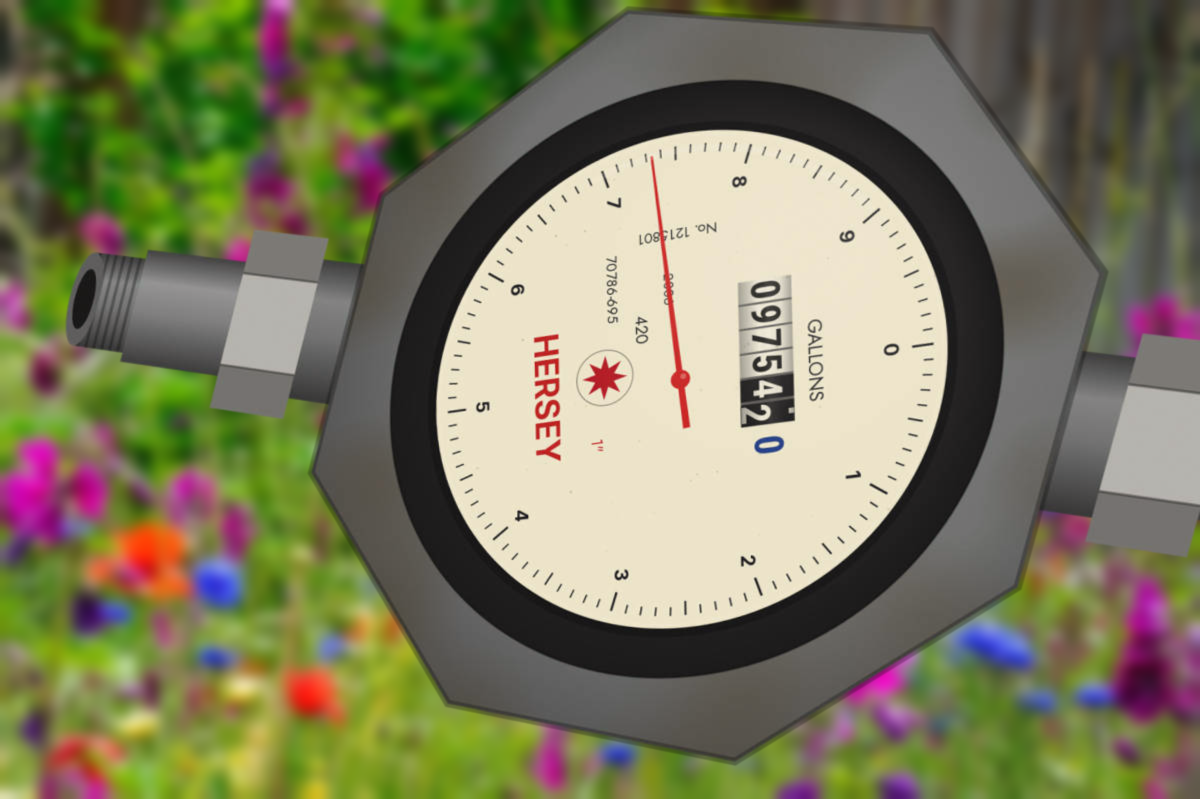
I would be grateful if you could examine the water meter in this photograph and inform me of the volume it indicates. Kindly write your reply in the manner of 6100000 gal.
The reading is 975417.3 gal
